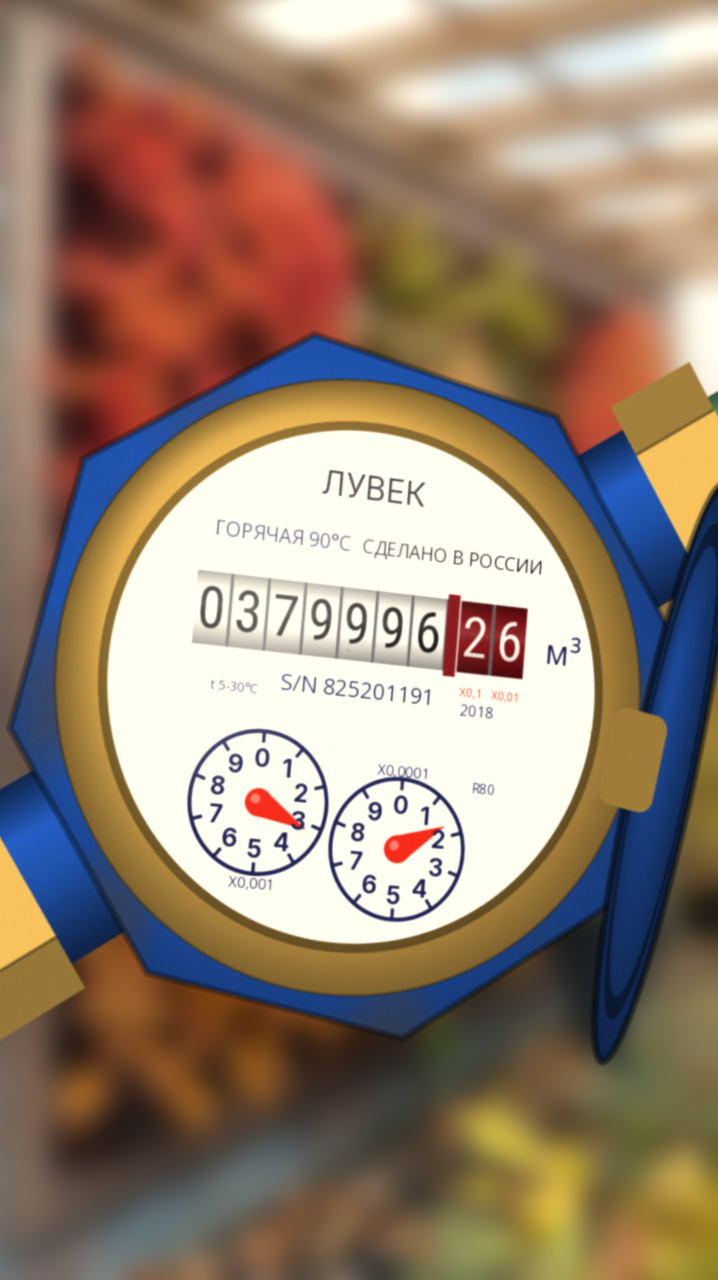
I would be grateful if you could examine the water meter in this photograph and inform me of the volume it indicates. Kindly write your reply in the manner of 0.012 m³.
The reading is 379996.2631 m³
